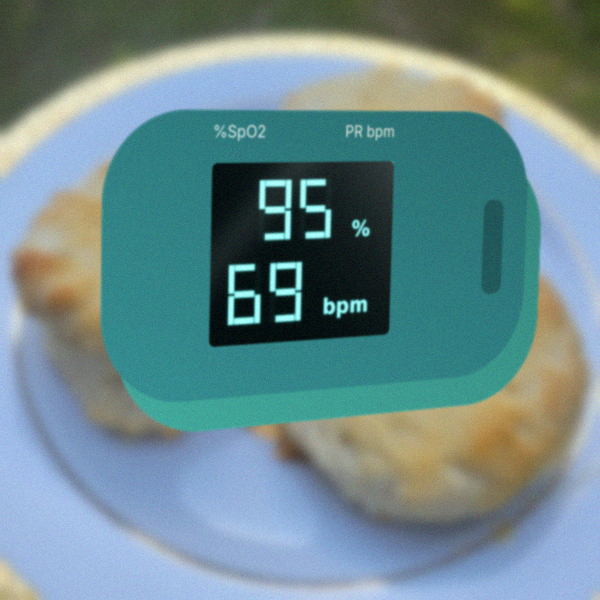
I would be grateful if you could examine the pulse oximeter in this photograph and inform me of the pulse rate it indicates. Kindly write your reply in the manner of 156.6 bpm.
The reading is 69 bpm
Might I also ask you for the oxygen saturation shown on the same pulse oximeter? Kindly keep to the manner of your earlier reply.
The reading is 95 %
